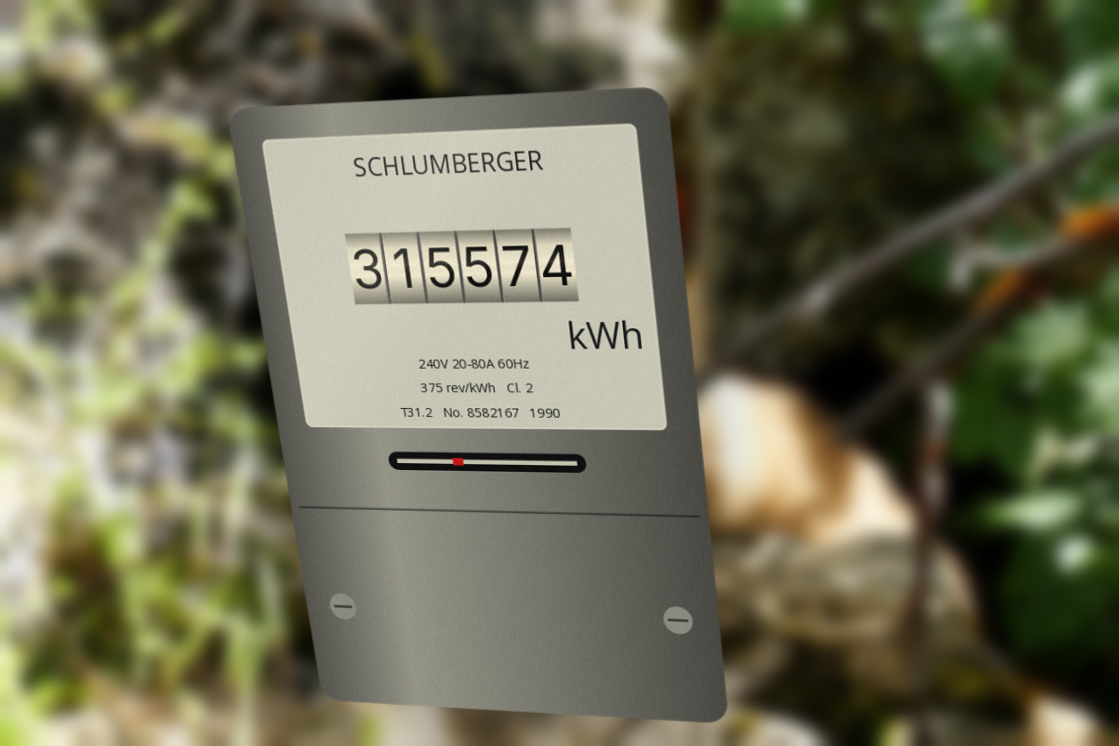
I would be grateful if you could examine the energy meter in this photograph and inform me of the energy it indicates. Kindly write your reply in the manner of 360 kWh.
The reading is 315574 kWh
